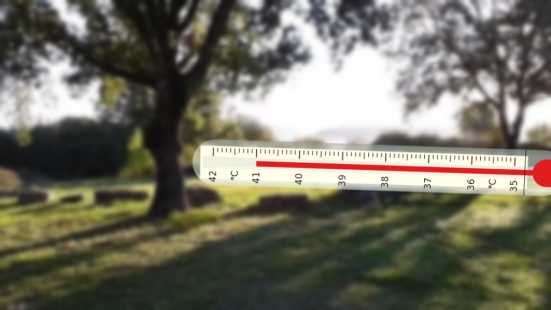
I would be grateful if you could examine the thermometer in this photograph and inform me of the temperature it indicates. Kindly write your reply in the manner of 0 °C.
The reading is 41 °C
